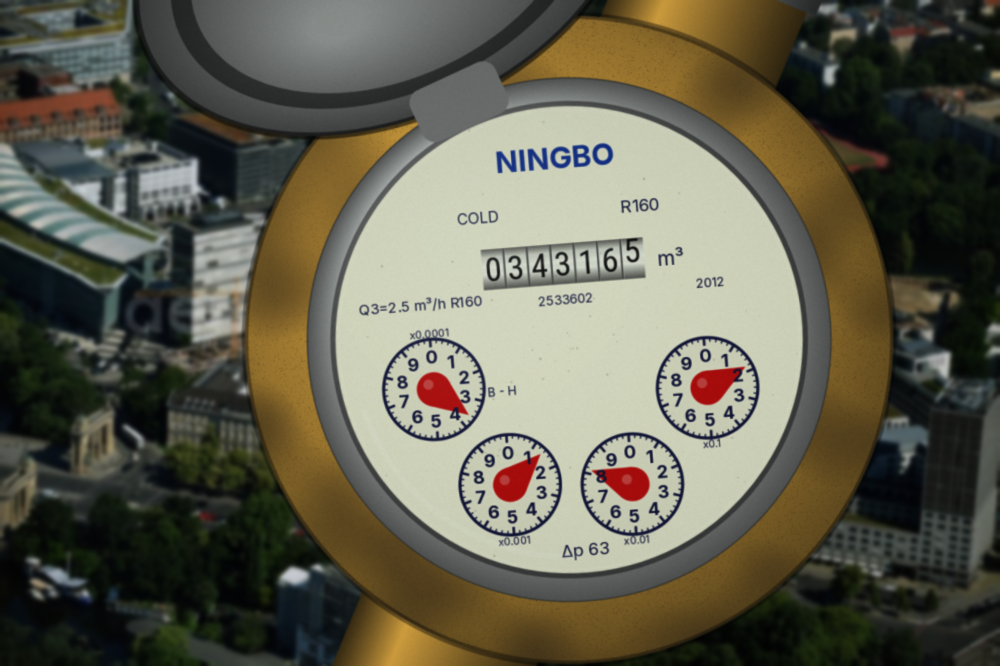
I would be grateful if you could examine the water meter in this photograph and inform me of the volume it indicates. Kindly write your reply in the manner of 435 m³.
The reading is 343165.1813 m³
